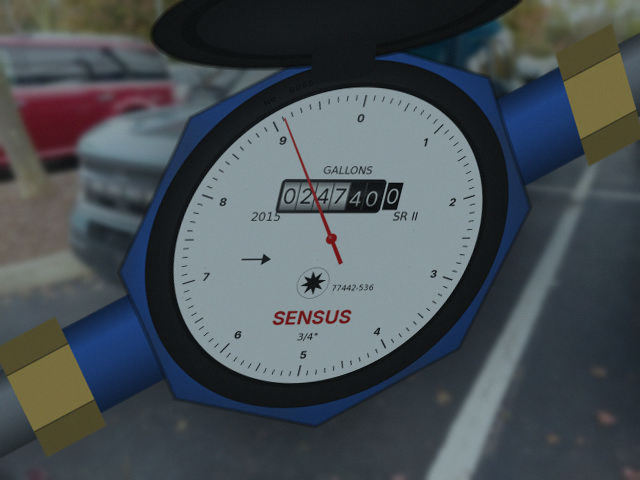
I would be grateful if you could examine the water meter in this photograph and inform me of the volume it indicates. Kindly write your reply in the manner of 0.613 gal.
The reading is 247399.1 gal
